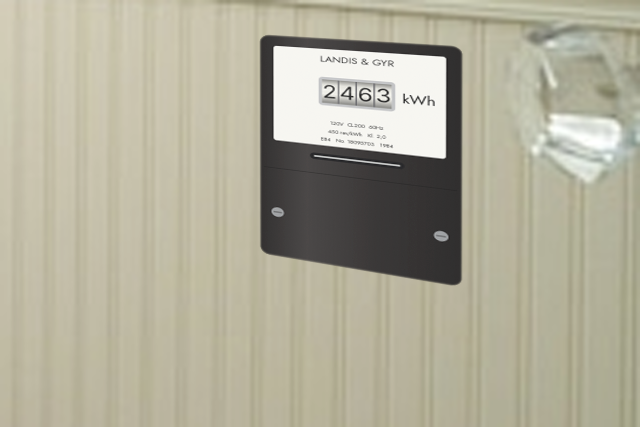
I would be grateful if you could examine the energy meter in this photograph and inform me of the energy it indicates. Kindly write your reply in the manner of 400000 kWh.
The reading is 2463 kWh
